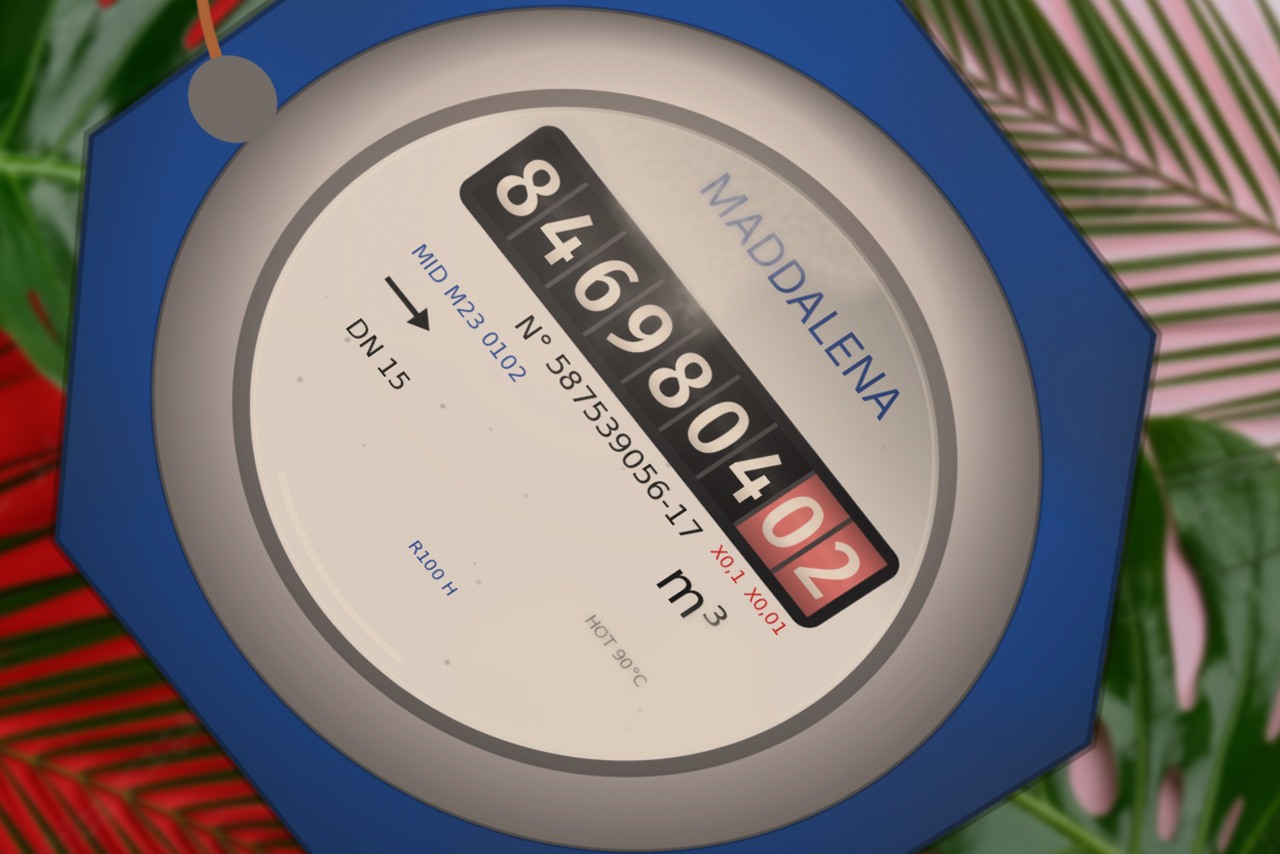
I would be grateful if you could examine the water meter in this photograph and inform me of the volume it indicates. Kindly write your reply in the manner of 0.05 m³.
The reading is 8469804.02 m³
